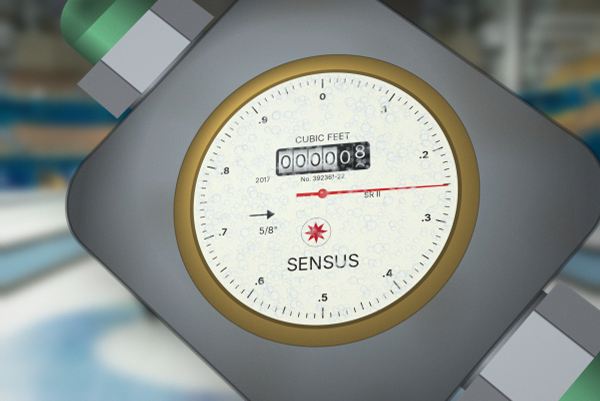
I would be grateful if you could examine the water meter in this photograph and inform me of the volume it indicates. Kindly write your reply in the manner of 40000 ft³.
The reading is 8.25 ft³
